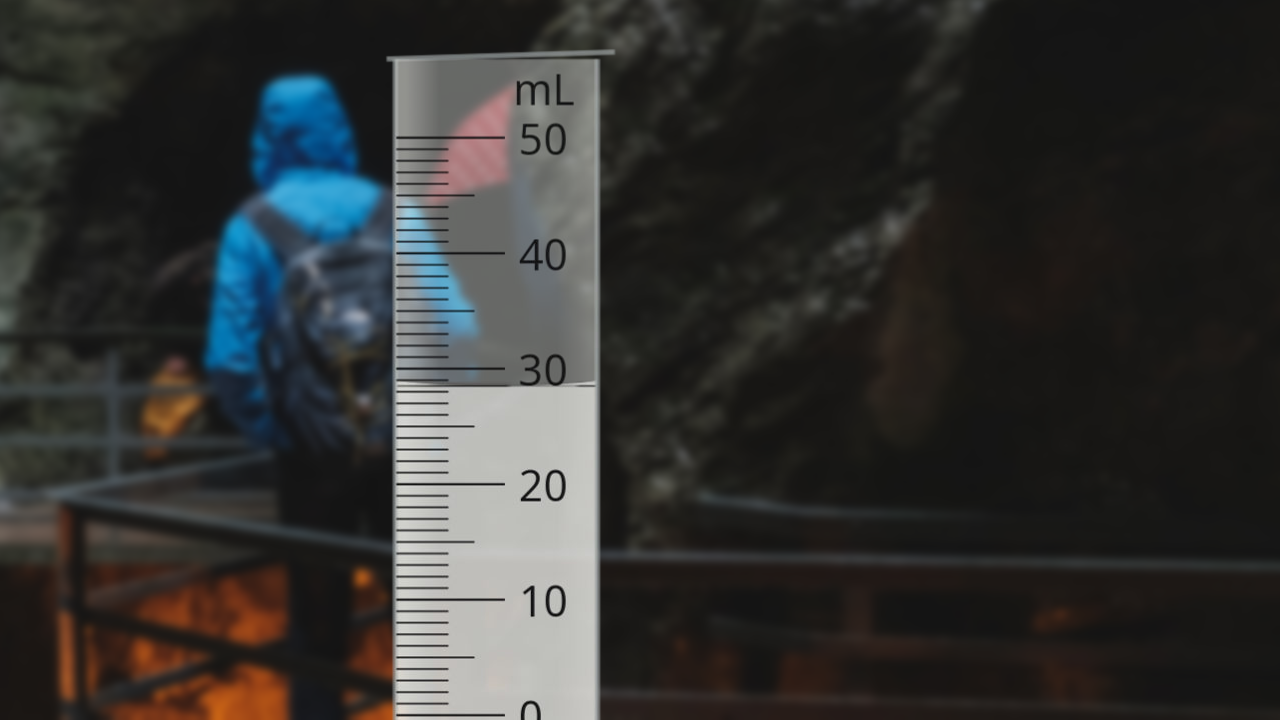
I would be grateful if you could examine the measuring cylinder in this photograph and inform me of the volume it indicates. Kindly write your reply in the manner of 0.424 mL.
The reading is 28.5 mL
